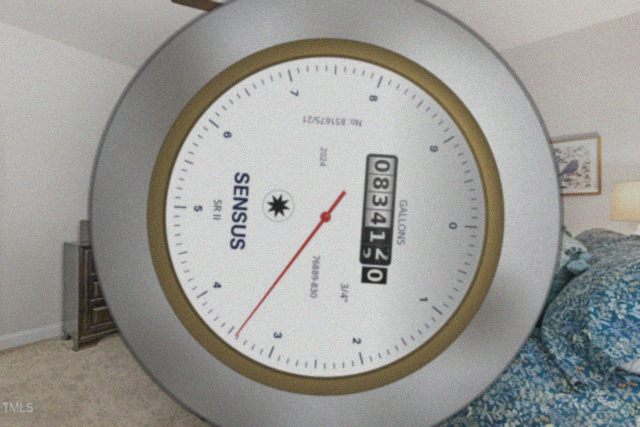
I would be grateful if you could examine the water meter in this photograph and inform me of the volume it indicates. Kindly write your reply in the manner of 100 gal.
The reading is 834123.4 gal
